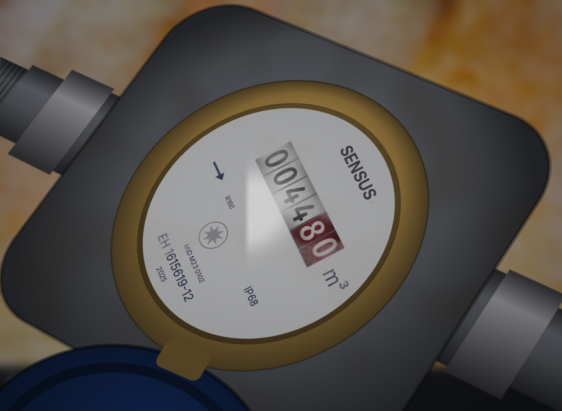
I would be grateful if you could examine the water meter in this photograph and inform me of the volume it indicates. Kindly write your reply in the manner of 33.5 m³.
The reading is 44.80 m³
